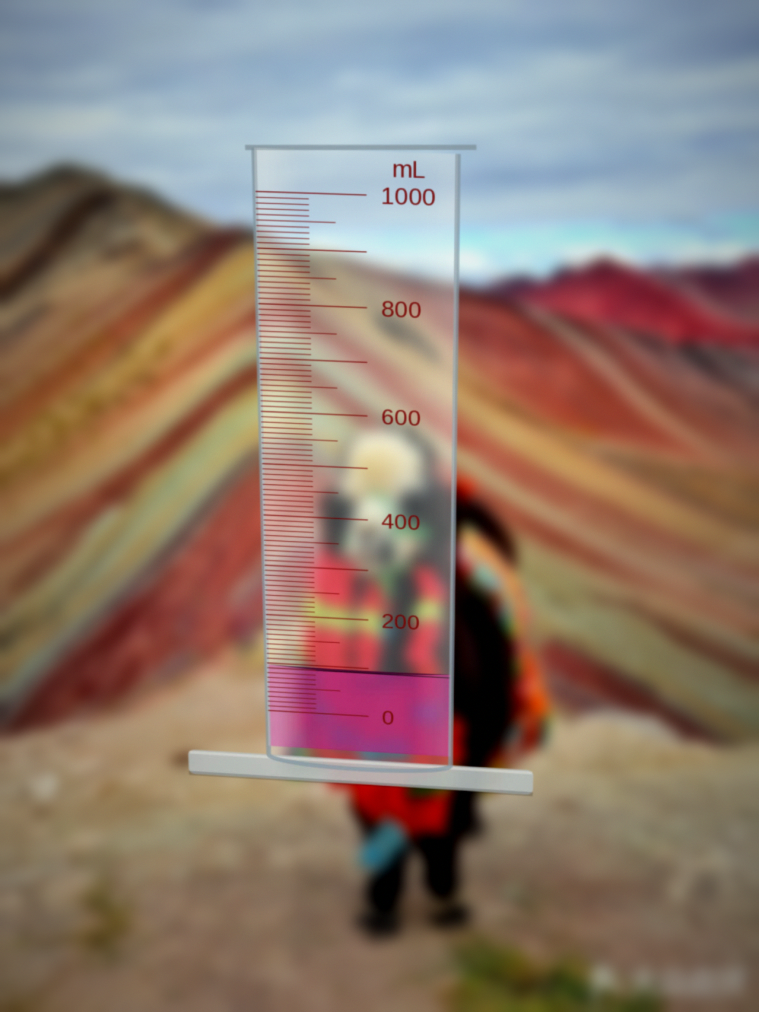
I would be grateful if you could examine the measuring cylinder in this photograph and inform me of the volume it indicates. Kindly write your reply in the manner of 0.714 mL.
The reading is 90 mL
